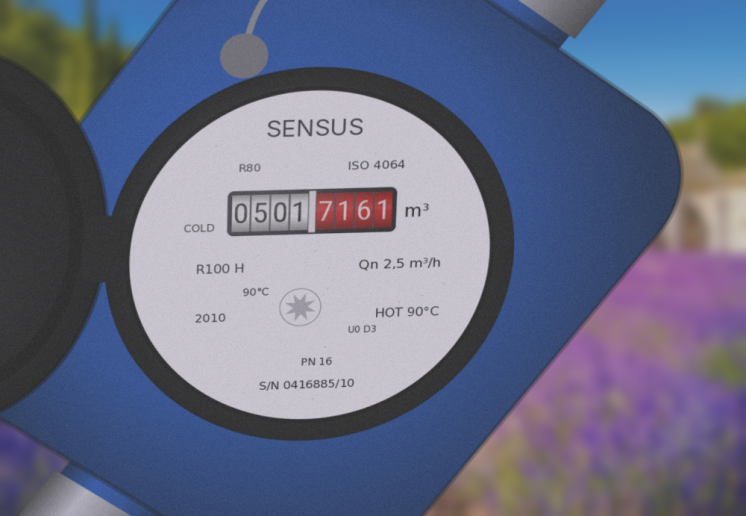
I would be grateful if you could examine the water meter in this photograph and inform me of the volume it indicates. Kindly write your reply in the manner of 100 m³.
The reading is 501.7161 m³
